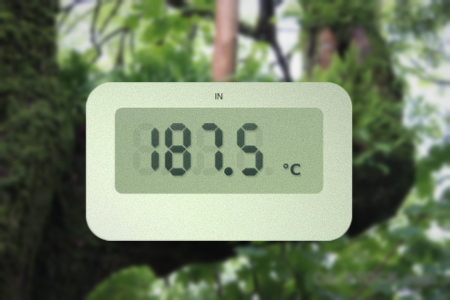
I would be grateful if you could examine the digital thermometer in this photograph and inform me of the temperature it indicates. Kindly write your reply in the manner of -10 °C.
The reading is 187.5 °C
